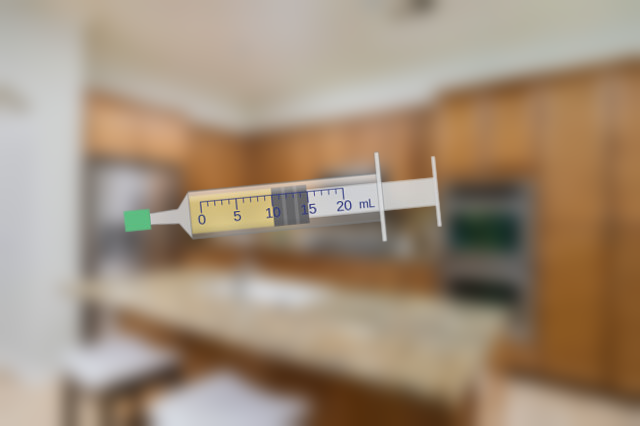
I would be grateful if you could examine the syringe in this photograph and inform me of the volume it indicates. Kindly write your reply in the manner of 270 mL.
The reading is 10 mL
